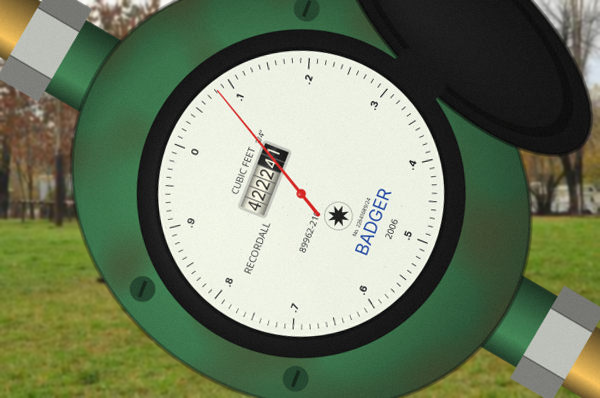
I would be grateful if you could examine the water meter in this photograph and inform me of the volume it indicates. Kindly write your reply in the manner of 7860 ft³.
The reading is 422241.08 ft³
